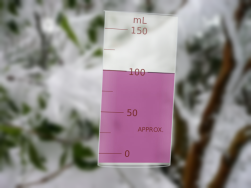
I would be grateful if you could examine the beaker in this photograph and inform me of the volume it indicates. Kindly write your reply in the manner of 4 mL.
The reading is 100 mL
